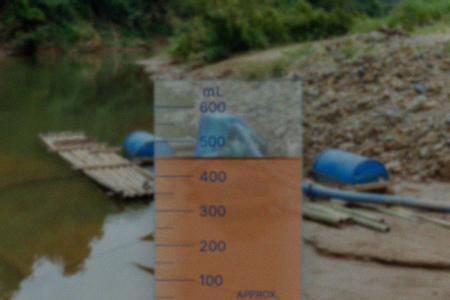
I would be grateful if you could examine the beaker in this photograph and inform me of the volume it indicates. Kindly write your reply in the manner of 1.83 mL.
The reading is 450 mL
